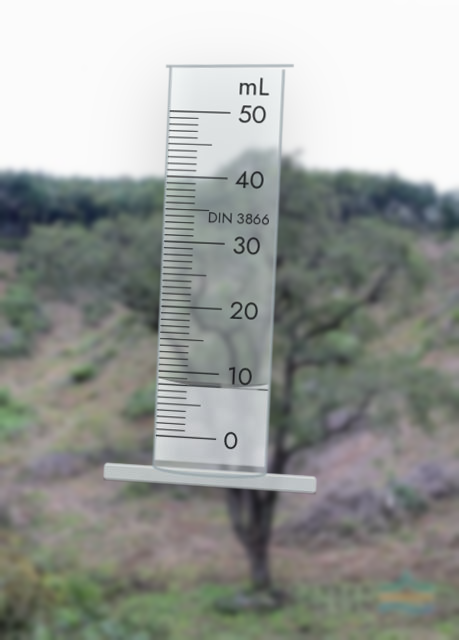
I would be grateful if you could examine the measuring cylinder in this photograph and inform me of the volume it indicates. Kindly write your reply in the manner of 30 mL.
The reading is 8 mL
